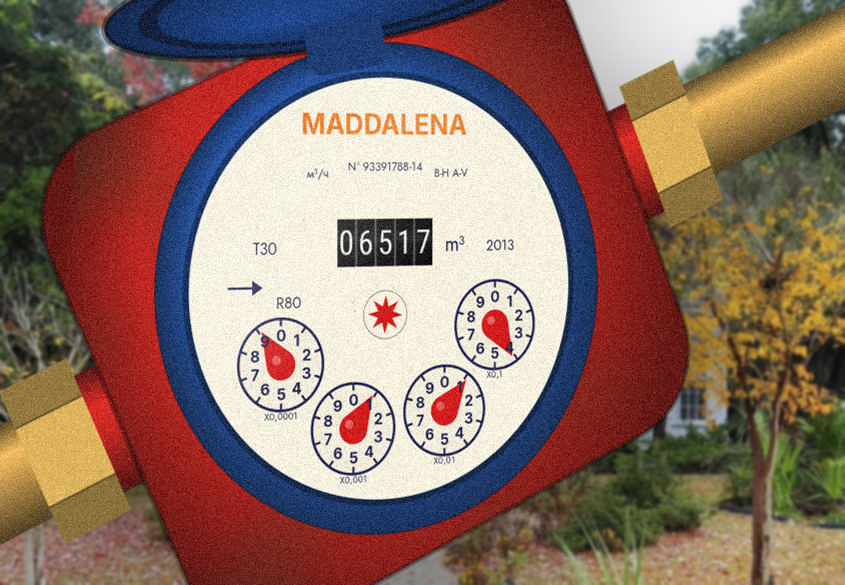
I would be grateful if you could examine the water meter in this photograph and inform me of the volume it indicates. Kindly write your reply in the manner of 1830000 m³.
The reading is 6517.4109 m³
